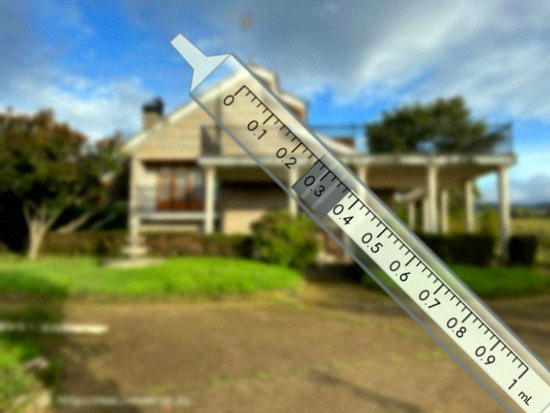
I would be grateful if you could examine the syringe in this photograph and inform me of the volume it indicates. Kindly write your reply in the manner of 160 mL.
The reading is 0.26 mL
